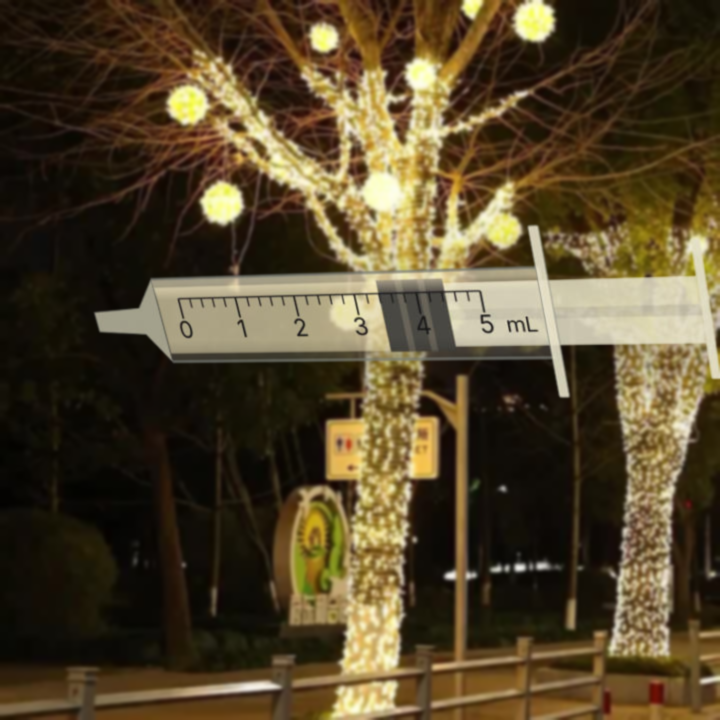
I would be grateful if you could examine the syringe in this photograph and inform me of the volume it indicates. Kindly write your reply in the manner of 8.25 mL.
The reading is 3.4 mL
